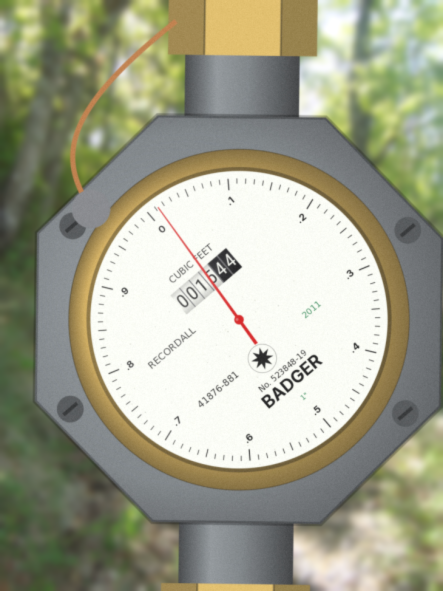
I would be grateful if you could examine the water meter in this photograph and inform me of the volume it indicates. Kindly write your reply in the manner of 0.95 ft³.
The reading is 1544.01 ft³
